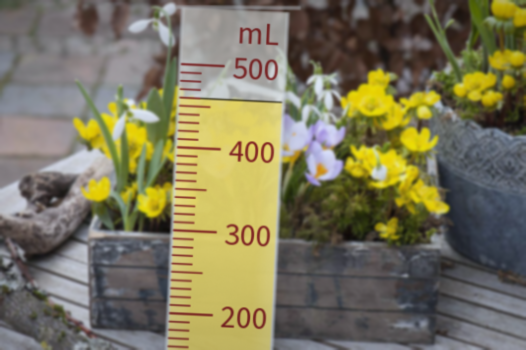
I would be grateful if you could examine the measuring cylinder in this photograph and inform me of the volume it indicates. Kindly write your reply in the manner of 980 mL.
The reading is 460 mL
